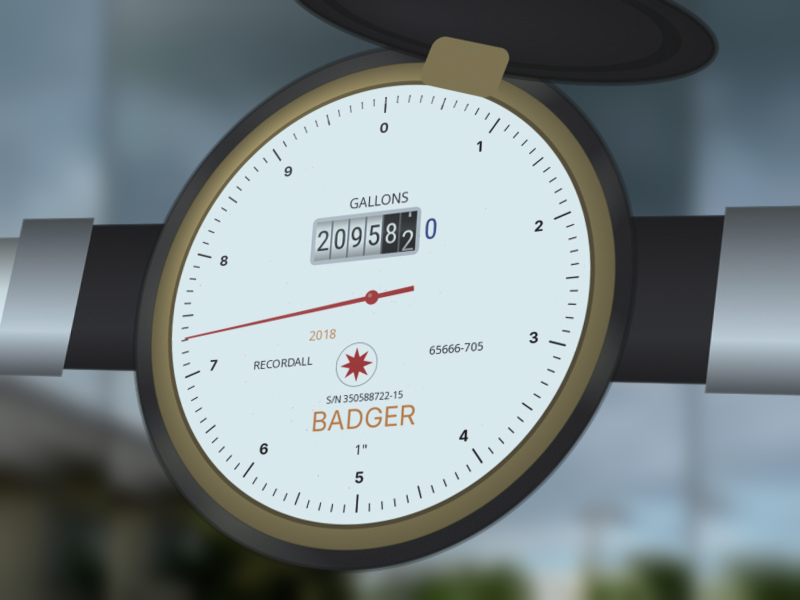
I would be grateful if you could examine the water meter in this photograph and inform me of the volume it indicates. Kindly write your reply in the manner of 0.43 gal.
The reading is 2095817.3 gal
